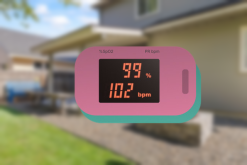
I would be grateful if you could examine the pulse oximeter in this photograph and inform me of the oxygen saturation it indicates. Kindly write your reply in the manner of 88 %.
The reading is 99 %
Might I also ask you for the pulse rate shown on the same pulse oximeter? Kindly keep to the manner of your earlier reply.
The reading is 102 bpm
